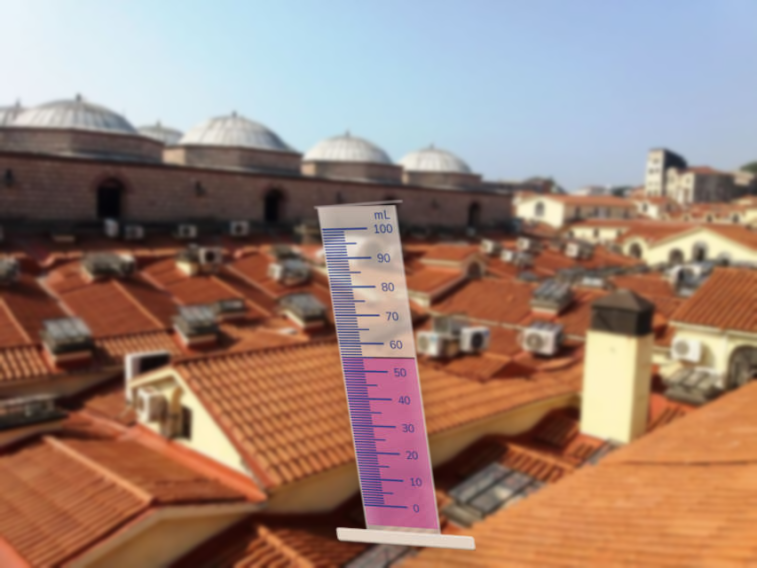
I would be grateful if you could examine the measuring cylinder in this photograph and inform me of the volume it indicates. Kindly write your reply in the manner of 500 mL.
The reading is 55 mL
